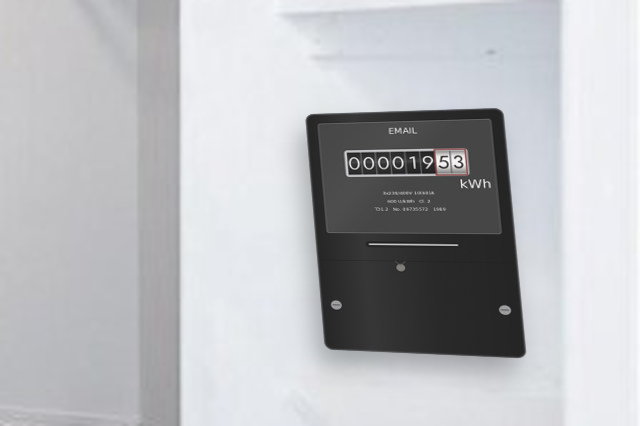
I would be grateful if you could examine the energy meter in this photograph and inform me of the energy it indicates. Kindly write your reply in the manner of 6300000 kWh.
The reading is 19.53 kWh
